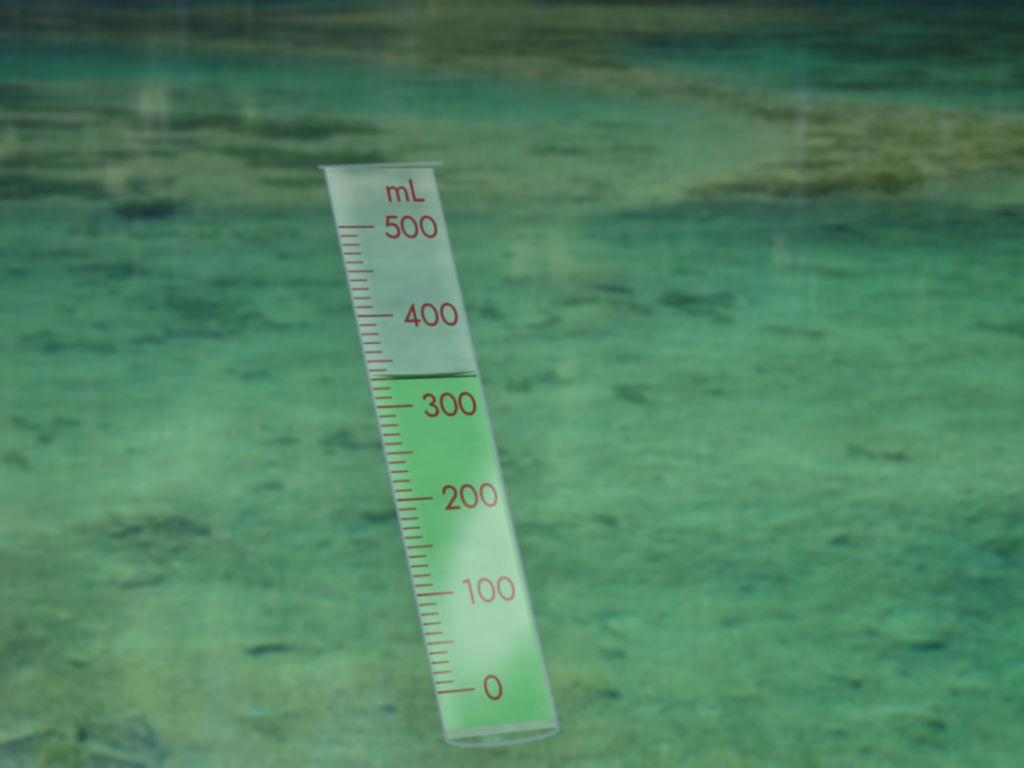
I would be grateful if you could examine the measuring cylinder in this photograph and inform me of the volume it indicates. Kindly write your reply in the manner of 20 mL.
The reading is 330 mL
